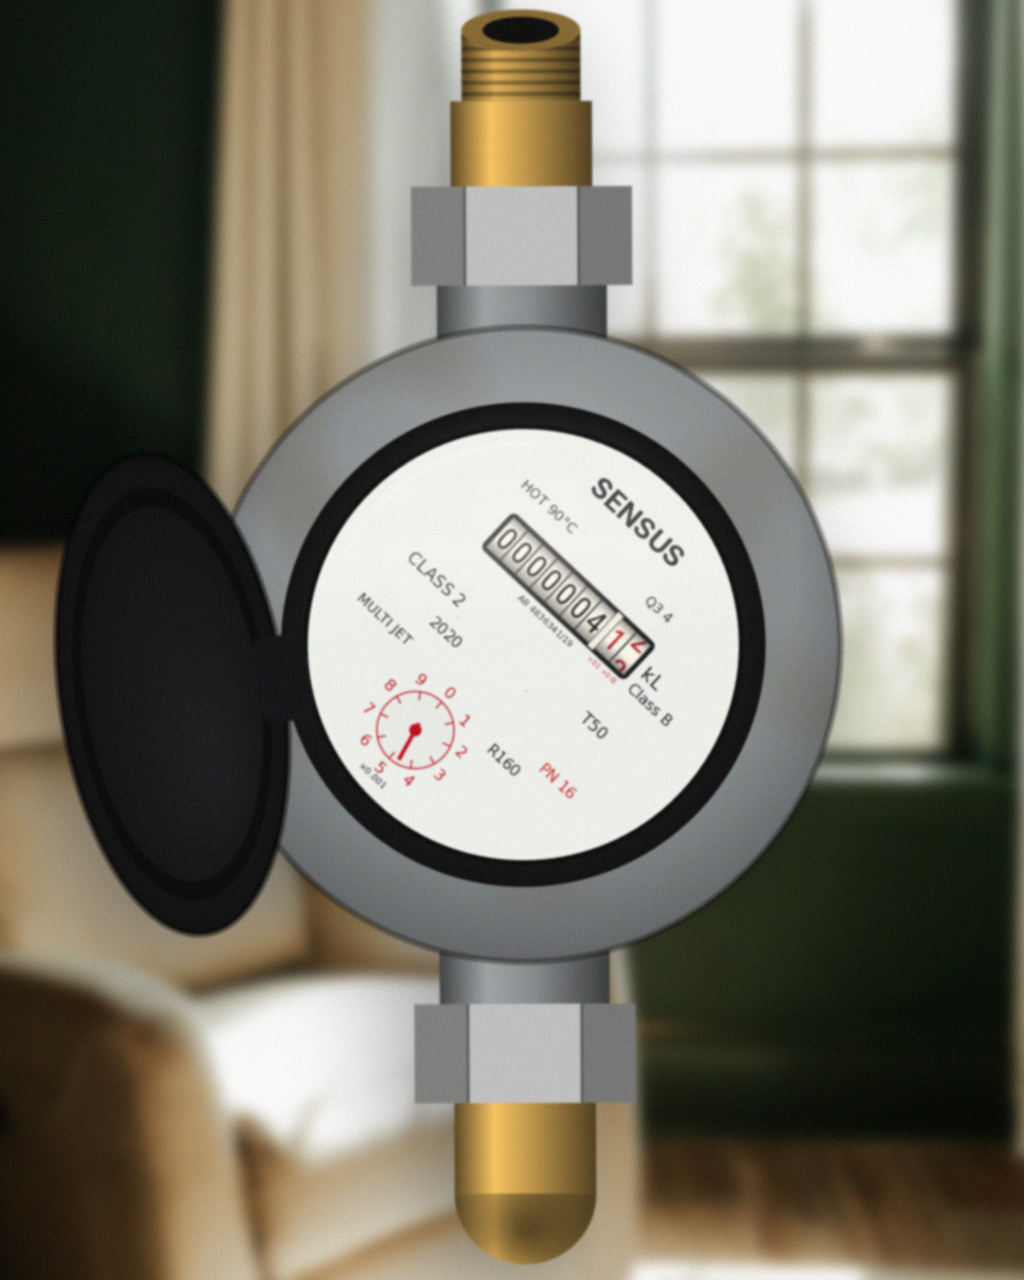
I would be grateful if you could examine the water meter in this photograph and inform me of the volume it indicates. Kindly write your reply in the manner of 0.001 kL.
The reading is 4.124 kL
